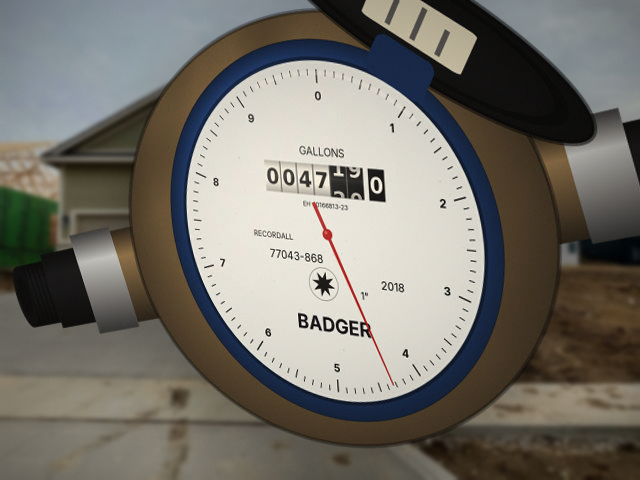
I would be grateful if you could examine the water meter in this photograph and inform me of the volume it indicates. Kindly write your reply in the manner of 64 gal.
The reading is 47194.3 gal
